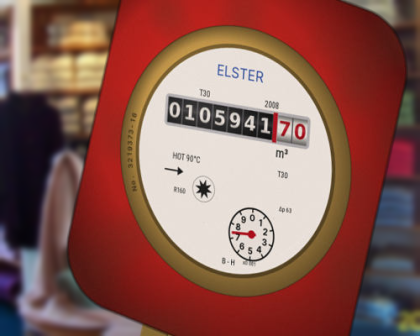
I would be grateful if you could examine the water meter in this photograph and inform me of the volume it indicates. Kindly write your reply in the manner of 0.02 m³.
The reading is 105941.707 m³
